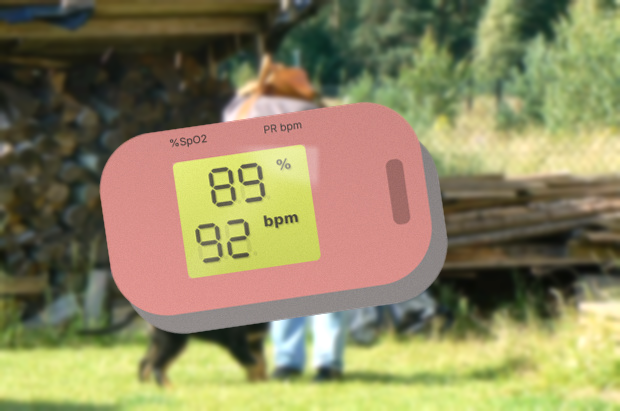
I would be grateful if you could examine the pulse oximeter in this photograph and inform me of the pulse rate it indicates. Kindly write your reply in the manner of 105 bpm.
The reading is 92 bpm
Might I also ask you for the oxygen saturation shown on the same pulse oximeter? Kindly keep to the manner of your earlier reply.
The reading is 89 %
